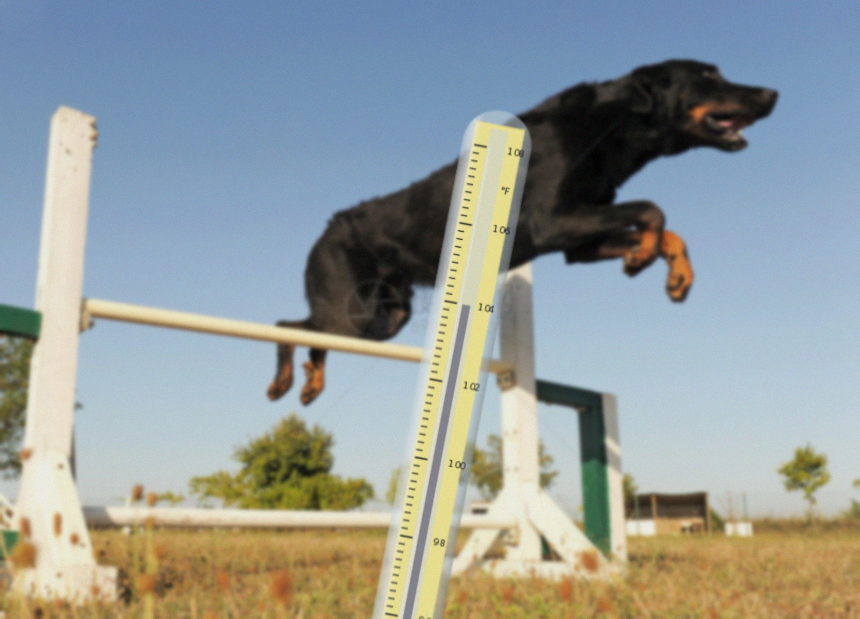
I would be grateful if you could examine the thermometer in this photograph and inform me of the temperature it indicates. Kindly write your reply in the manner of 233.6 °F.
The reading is 104 °F
